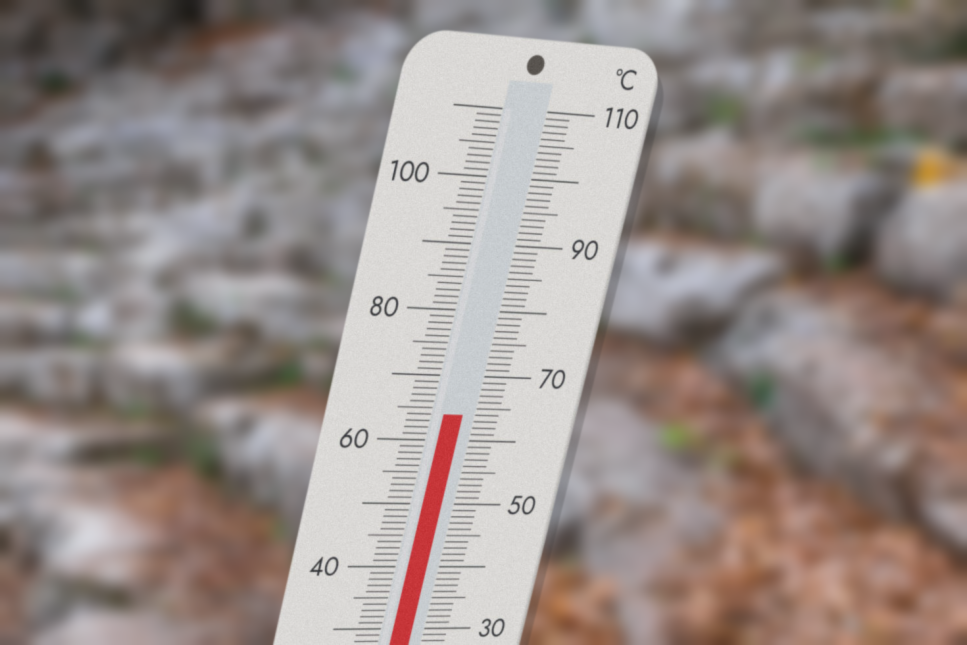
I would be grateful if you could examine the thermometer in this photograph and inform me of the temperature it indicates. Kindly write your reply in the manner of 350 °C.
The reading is 64 °C
